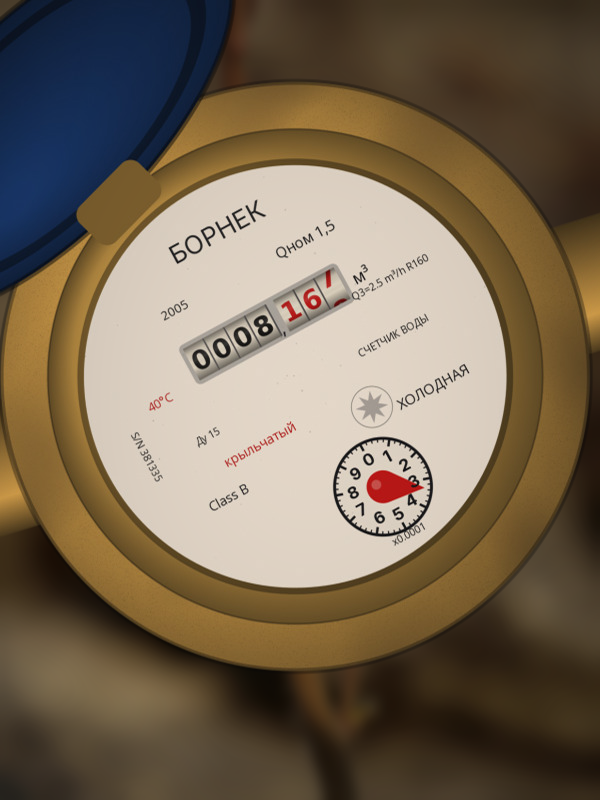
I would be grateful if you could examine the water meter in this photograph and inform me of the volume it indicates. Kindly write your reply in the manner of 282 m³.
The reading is 8.1673 m³
